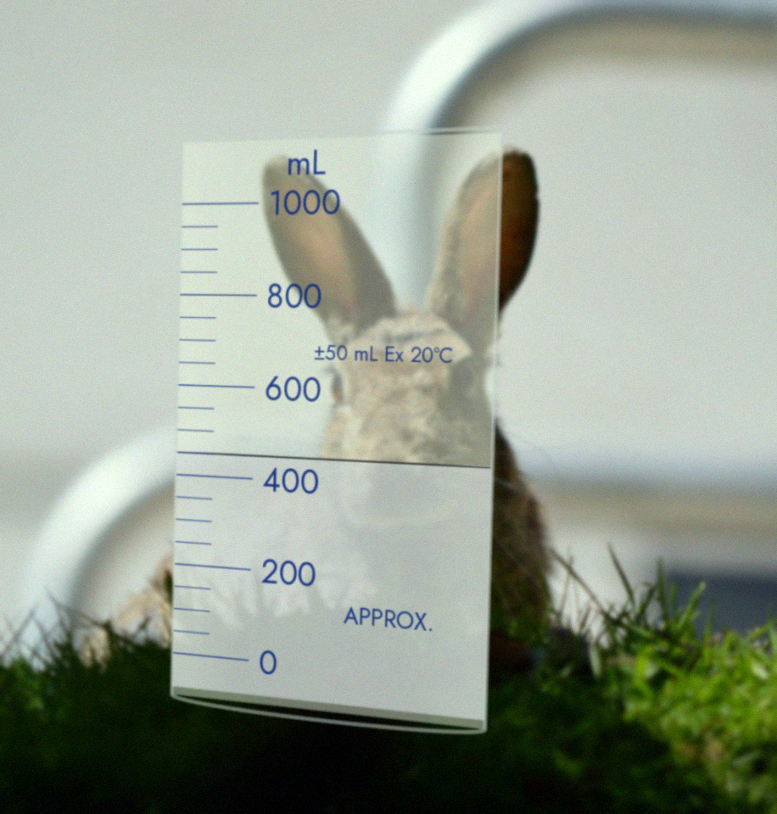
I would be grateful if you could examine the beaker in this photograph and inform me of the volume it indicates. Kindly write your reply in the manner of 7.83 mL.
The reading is 450 mL
